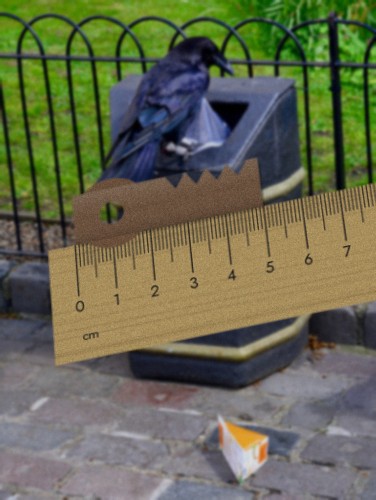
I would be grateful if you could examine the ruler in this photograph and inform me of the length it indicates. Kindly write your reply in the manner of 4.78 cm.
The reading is 5 cm
